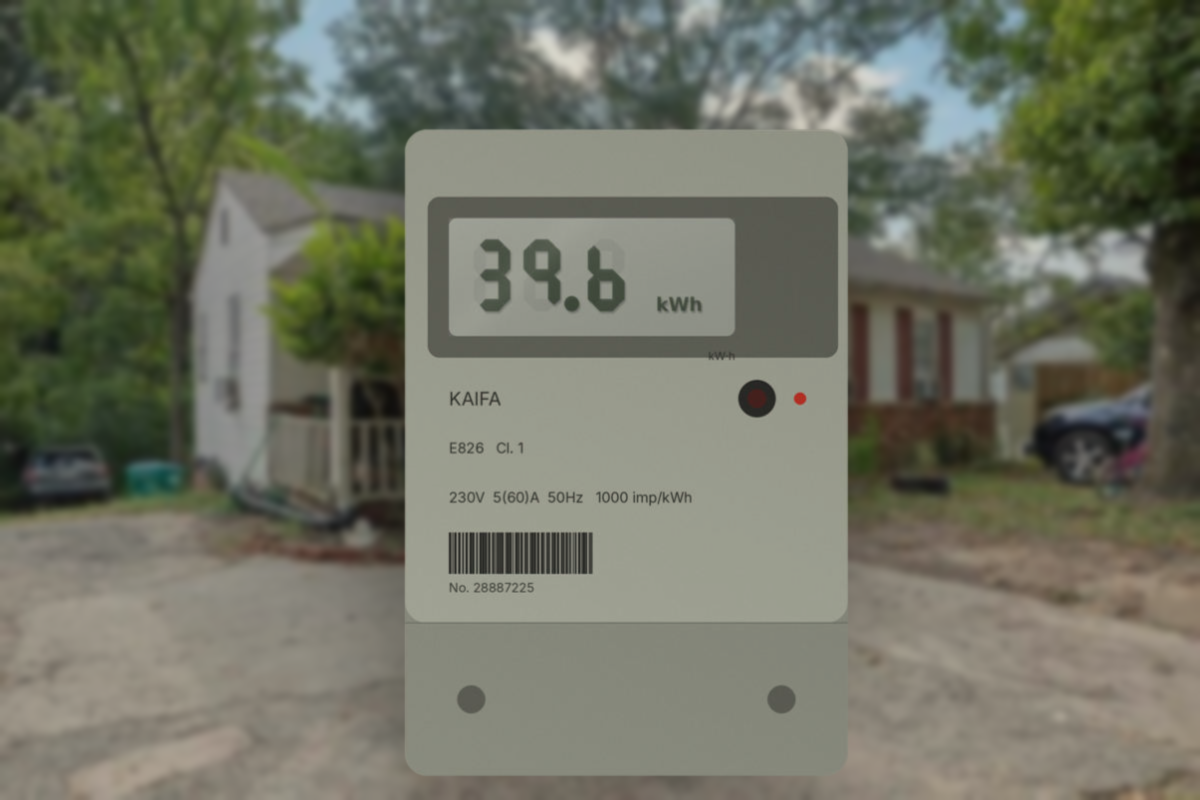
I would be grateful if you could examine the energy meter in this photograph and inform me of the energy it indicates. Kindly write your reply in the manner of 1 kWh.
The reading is 39.6 kWh
